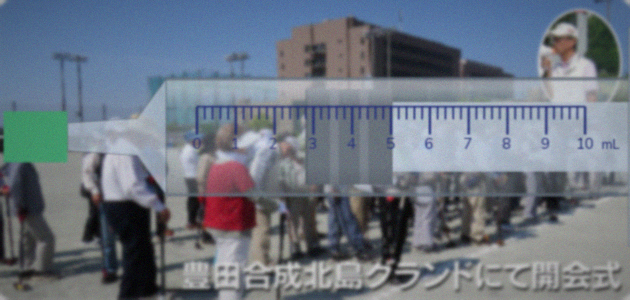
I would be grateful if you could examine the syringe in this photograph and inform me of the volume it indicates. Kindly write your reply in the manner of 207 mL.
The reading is 2.8 mL
